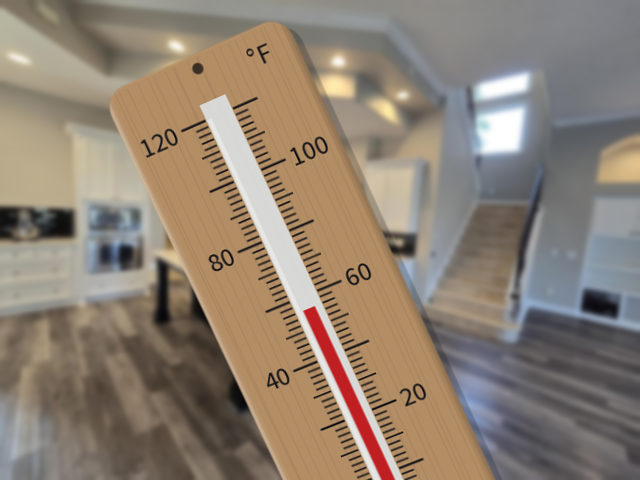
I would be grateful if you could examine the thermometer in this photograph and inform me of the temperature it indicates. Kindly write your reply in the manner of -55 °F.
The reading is 56 °F
